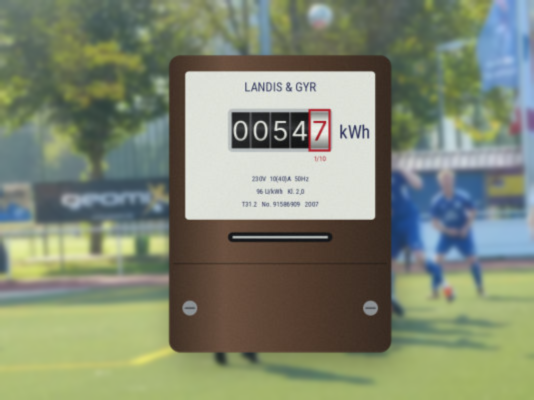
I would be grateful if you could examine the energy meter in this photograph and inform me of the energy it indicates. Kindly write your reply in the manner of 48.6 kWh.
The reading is 54.7 kWh
